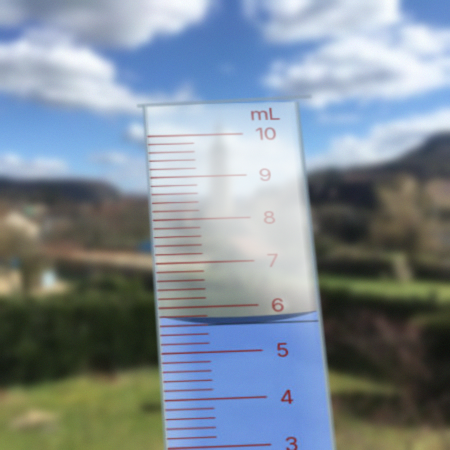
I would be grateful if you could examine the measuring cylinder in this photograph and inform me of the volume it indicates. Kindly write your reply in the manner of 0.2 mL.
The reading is 5.6 mL
